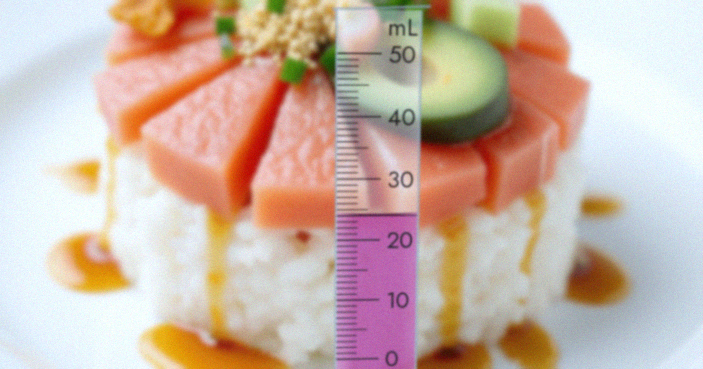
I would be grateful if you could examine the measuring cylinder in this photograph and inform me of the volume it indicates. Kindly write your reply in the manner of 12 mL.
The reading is 24 mL
